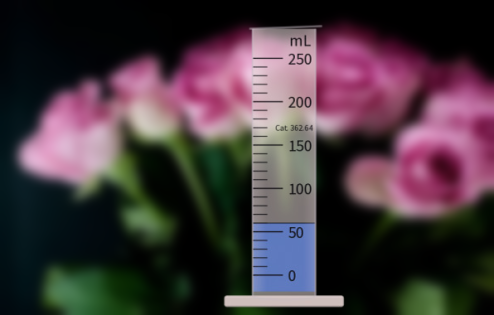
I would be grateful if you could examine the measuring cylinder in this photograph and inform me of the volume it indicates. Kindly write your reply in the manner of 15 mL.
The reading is 60 mL
